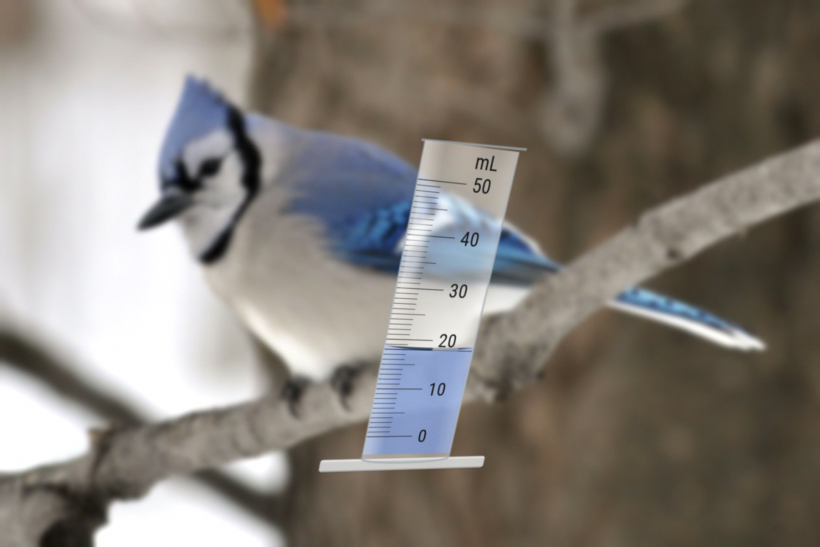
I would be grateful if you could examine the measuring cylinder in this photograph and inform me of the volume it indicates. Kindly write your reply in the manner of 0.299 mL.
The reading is 18 mL
